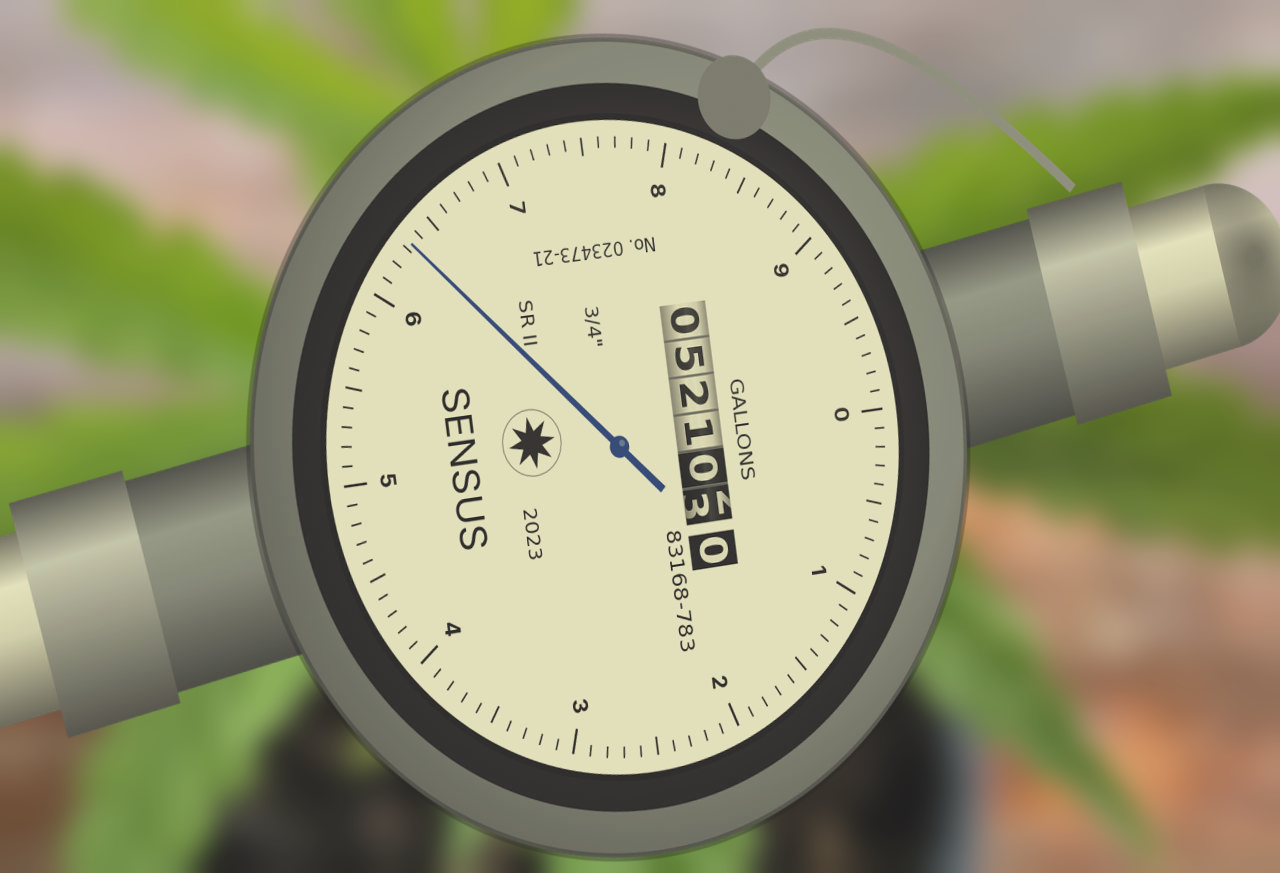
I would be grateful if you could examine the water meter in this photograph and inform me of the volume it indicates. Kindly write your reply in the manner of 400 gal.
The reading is 521026.3 gal
